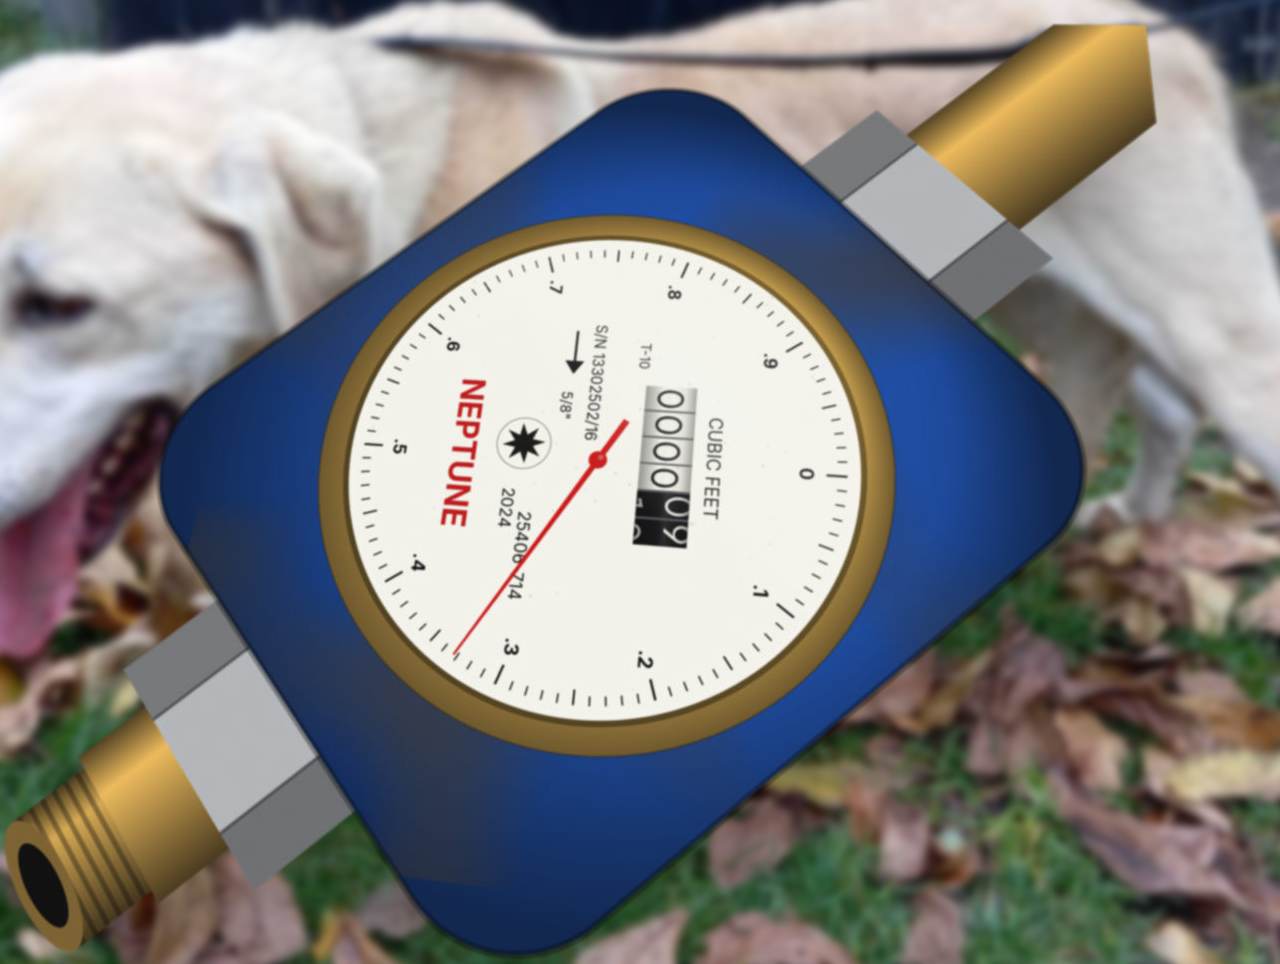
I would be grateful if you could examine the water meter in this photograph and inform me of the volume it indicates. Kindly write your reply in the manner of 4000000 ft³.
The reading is 9.33 ft³
